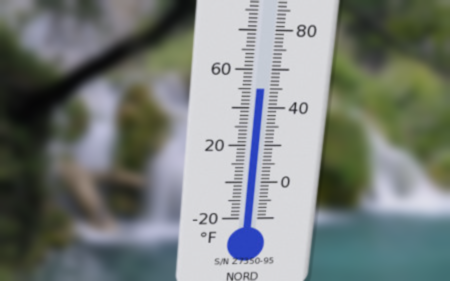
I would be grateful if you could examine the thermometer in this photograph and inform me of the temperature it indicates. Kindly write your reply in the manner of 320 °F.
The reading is 50 °F
